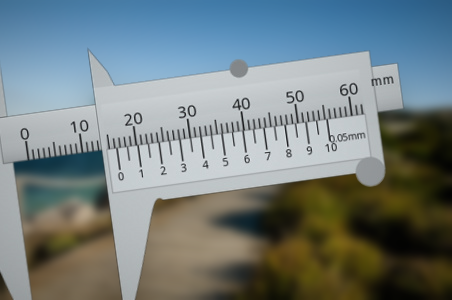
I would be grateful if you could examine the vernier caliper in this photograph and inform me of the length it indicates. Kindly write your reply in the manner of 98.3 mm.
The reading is 16.4 mm
